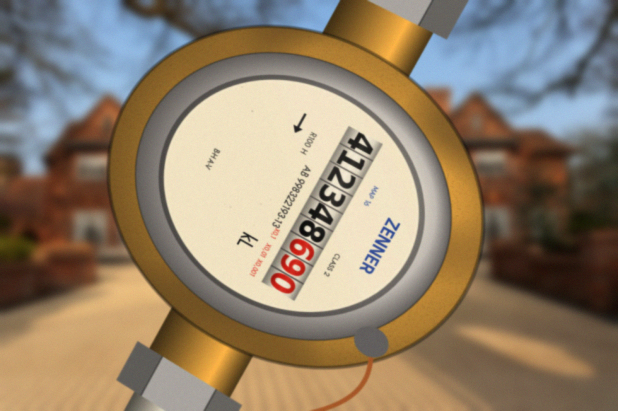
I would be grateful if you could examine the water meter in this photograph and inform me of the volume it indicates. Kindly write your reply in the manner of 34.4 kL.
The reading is 412348.690 kL
